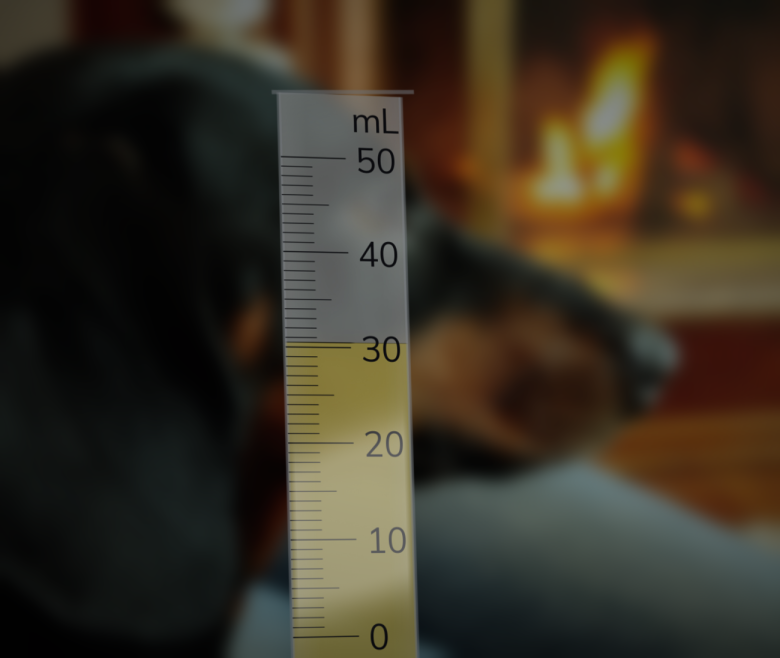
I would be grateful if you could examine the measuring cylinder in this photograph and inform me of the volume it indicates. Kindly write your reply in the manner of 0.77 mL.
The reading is 30.5 mL
